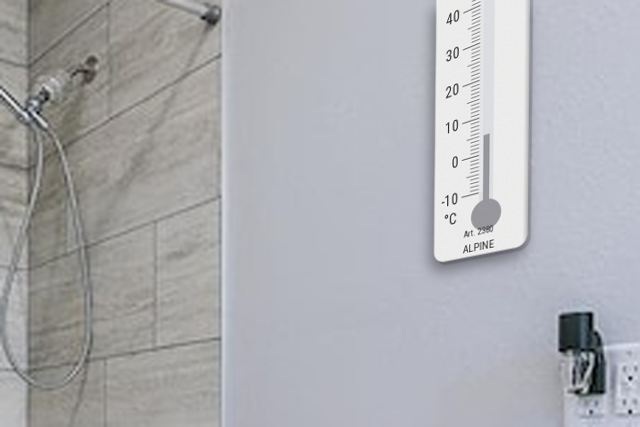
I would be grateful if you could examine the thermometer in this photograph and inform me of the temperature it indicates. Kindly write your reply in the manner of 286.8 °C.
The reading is 5 °C
